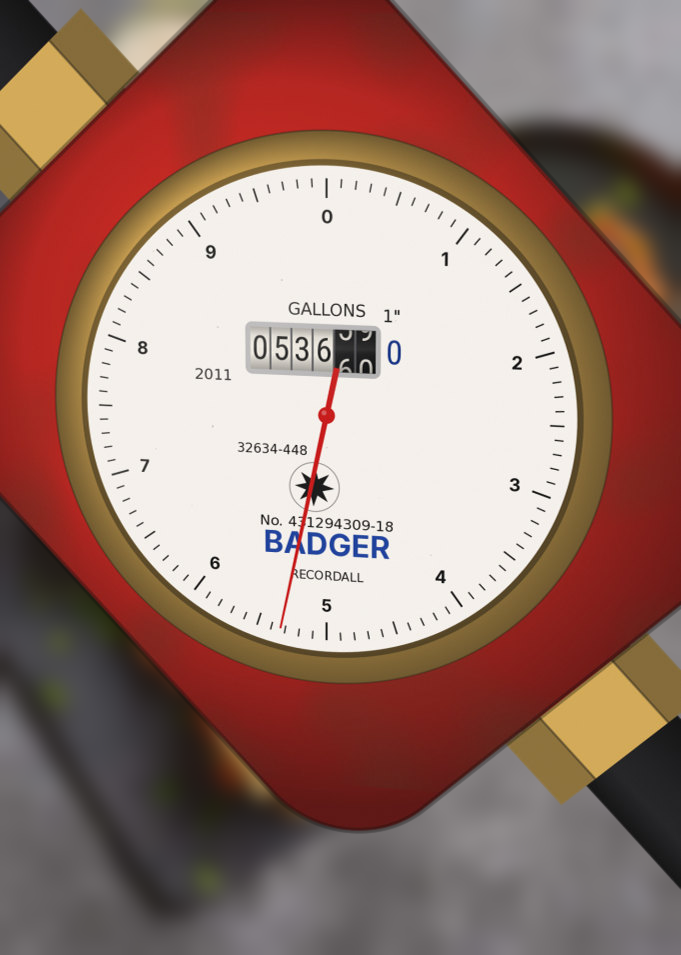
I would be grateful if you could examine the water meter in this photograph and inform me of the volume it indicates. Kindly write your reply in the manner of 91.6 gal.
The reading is 536595.3 gal
